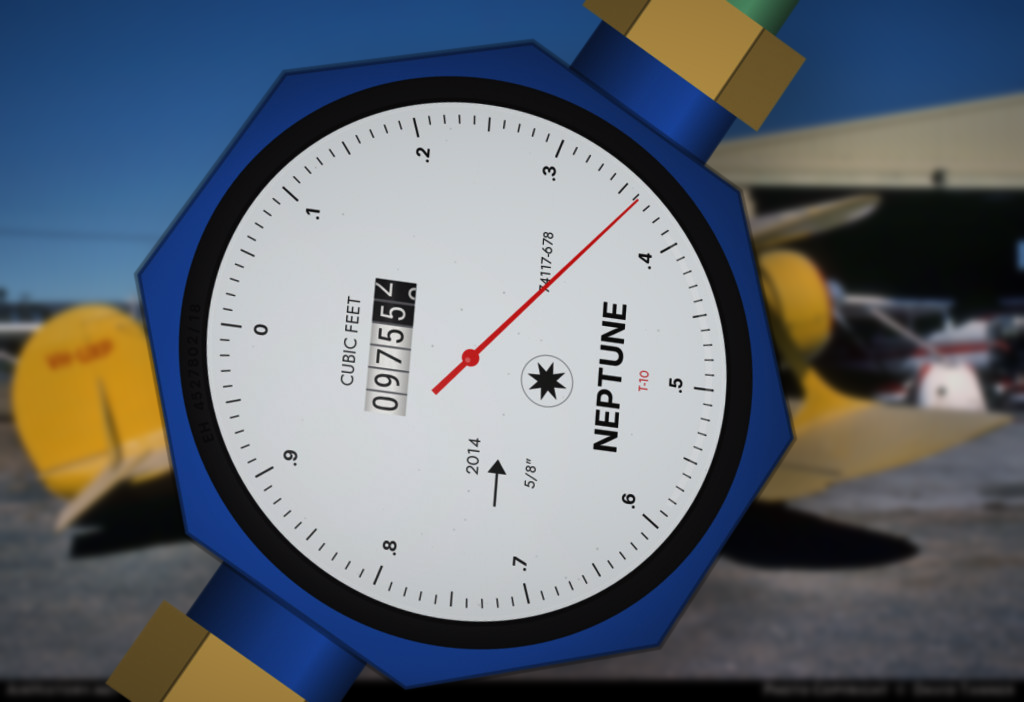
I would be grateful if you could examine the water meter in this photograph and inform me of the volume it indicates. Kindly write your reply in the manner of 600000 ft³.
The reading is 97552.36 ft³
